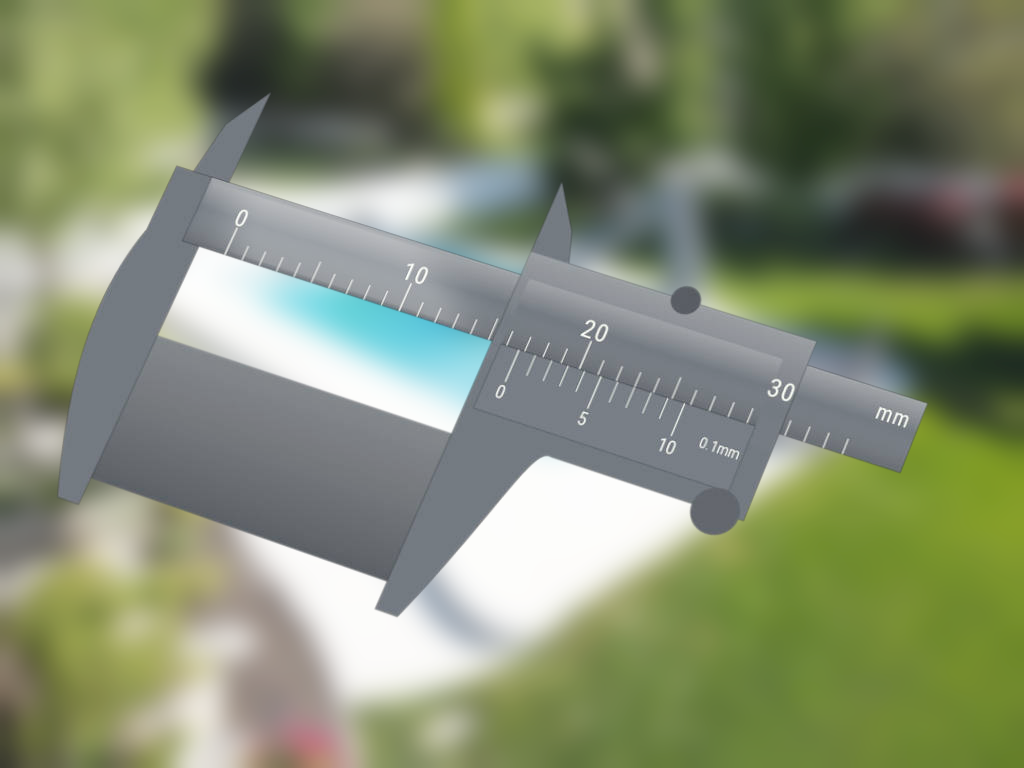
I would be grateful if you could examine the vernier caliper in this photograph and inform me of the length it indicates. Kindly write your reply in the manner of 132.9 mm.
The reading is 16.7 mm
